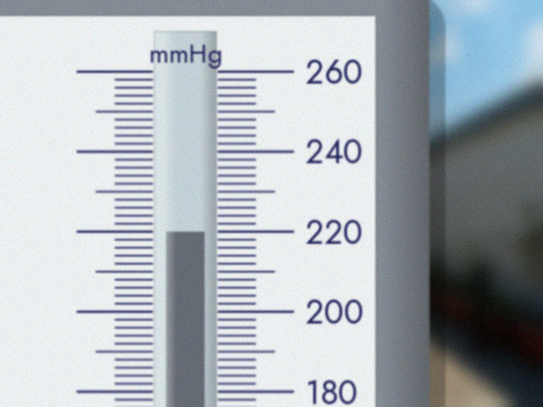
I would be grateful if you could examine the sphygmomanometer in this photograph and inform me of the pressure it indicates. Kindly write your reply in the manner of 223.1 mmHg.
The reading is 220 mmHg
